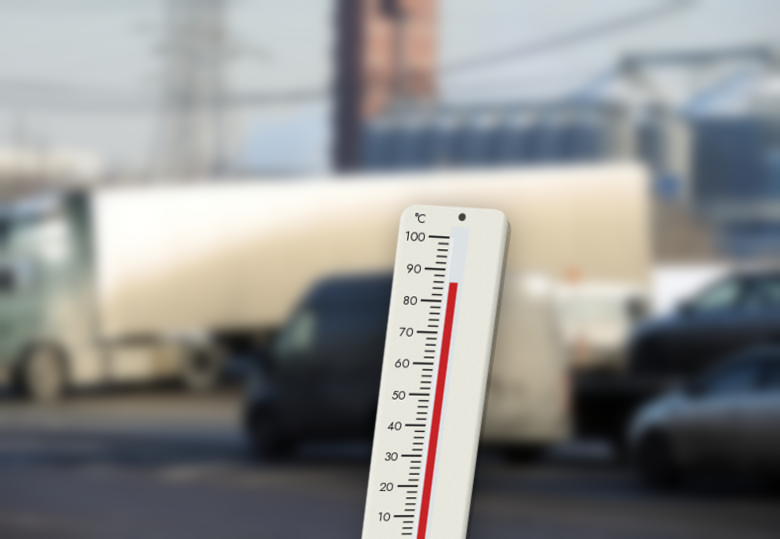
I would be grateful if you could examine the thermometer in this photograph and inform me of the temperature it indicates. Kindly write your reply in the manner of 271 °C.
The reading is 86 °C
